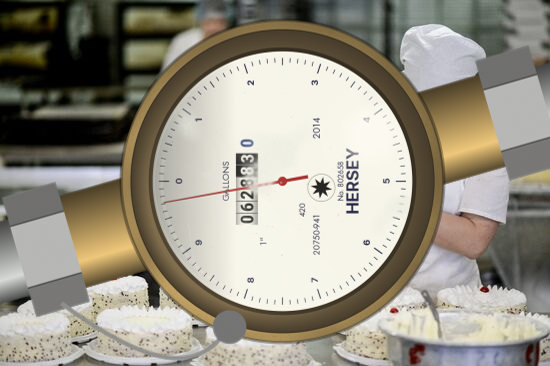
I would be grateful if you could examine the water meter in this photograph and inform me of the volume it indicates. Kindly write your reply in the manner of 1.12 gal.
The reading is 628829.7 gal
